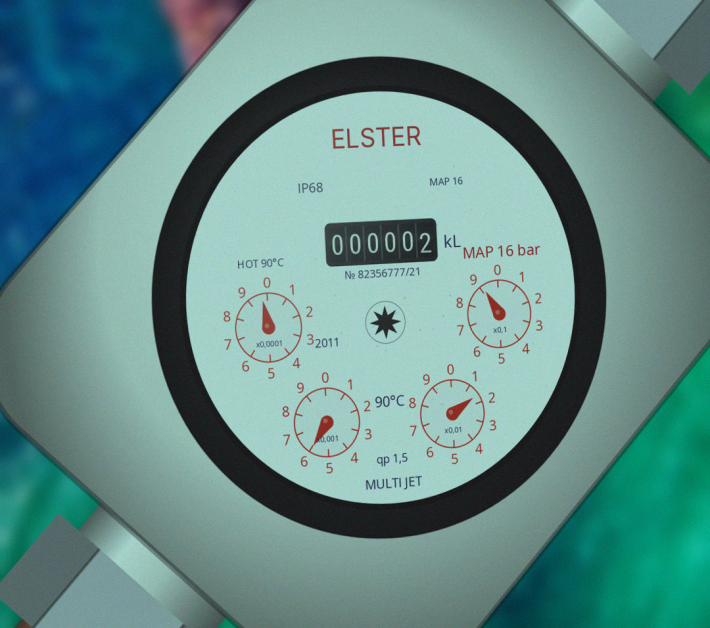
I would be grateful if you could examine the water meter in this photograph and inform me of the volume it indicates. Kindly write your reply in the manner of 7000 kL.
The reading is 1.9159 kL
